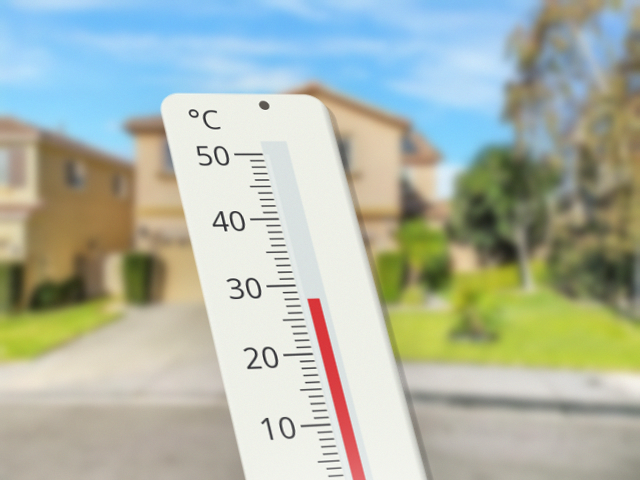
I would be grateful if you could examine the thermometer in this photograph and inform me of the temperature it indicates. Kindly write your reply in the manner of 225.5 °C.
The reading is 28 °C
